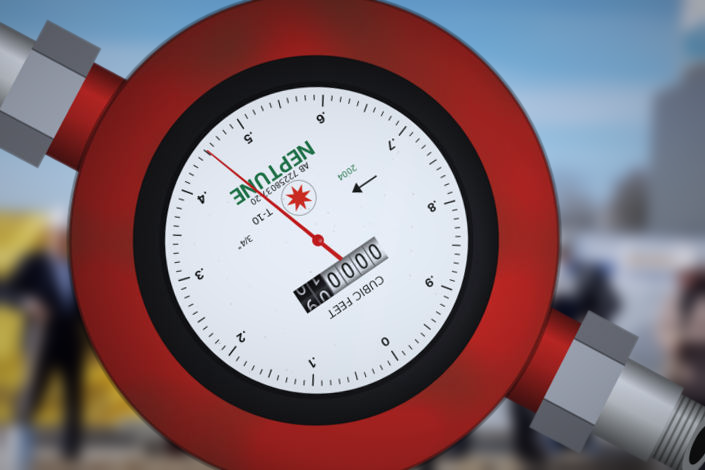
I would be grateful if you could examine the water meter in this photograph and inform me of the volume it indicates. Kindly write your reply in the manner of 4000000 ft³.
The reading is 9.45 ft³
